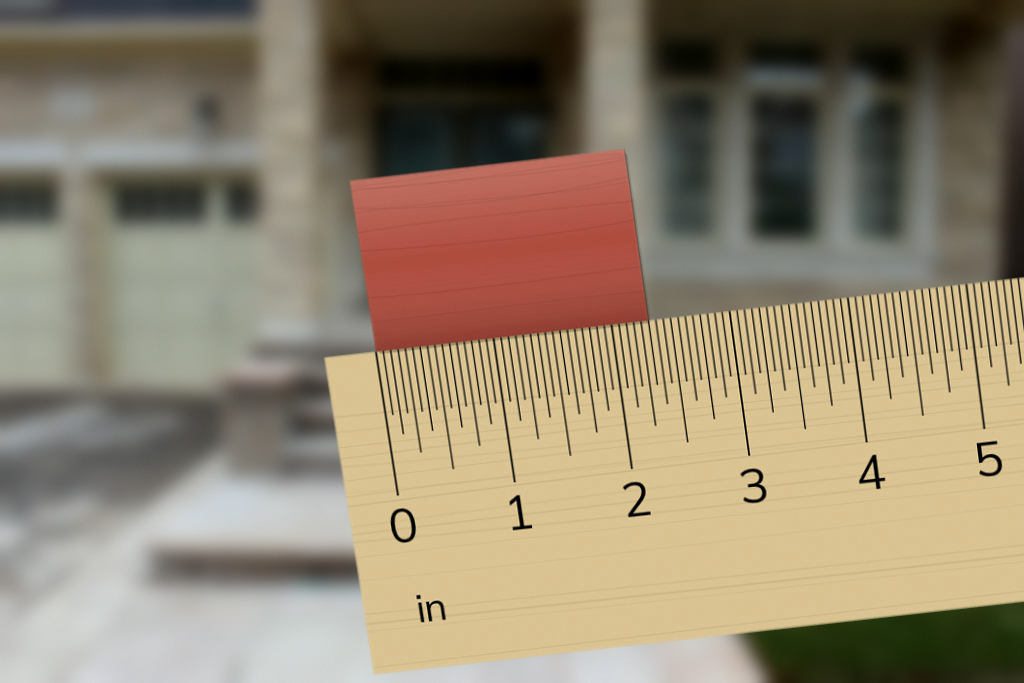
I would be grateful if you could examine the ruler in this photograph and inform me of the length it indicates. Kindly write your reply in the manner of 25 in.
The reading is 2.3125 in
